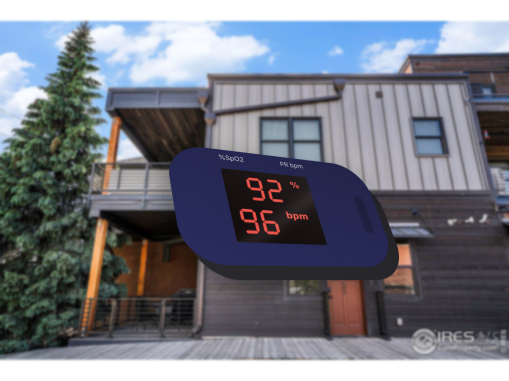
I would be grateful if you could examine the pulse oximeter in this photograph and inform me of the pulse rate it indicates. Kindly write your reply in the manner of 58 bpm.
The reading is 96 bpm
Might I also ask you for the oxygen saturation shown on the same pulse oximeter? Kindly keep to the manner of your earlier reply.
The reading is 92 %
